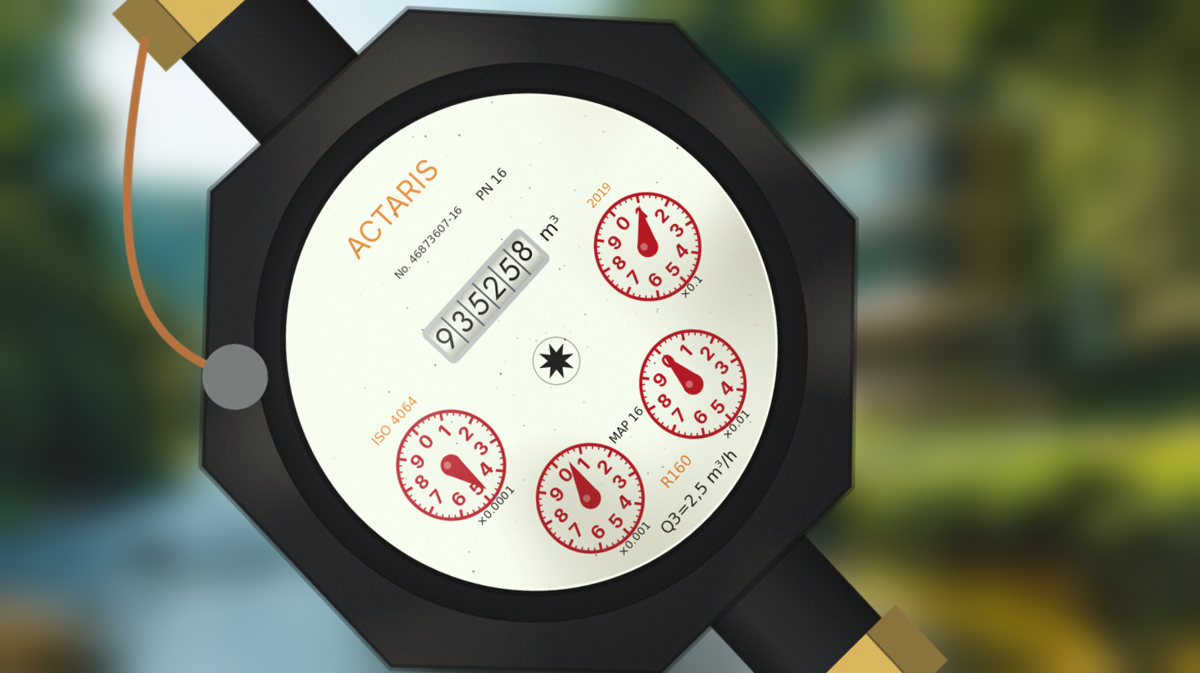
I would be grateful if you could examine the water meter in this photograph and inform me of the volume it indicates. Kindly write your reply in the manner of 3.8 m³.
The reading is 935258.1004 m³
